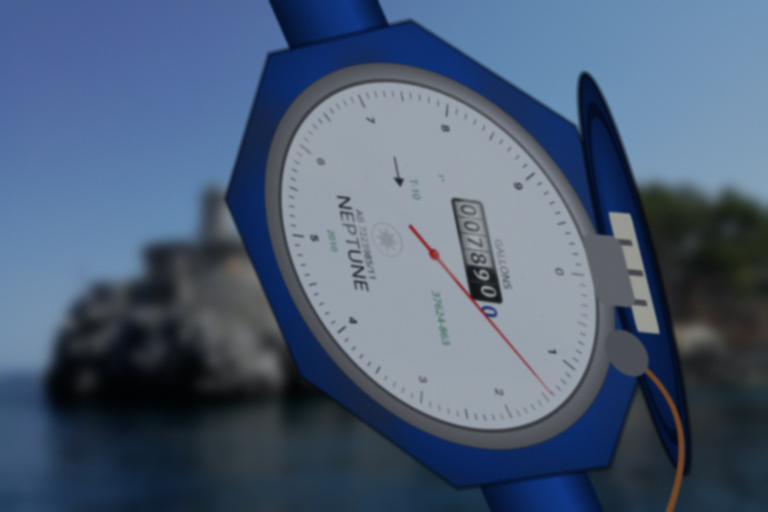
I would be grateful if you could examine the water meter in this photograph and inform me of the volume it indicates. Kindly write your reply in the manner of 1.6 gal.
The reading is 78901.4 gal
